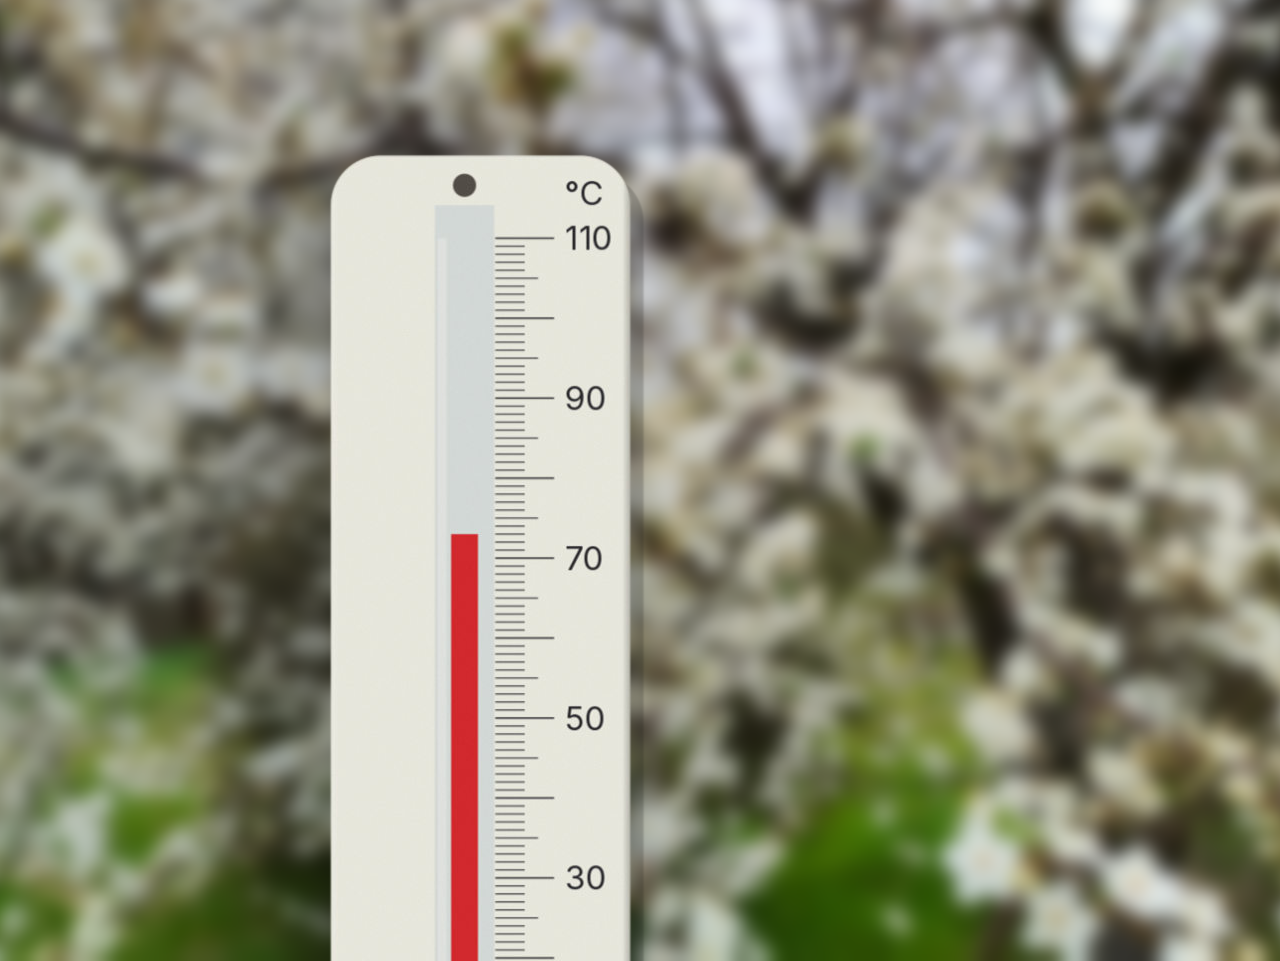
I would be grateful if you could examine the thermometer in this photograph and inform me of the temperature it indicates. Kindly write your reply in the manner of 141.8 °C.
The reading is 73 °C
